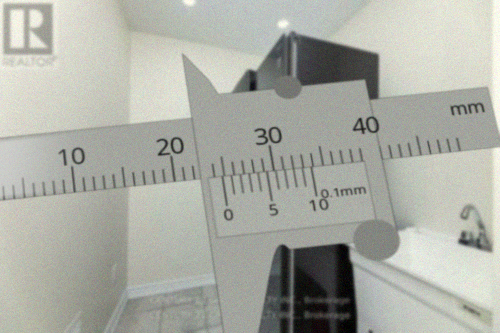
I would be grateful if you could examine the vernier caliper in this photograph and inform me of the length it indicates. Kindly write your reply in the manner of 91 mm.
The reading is 24.8 mm
